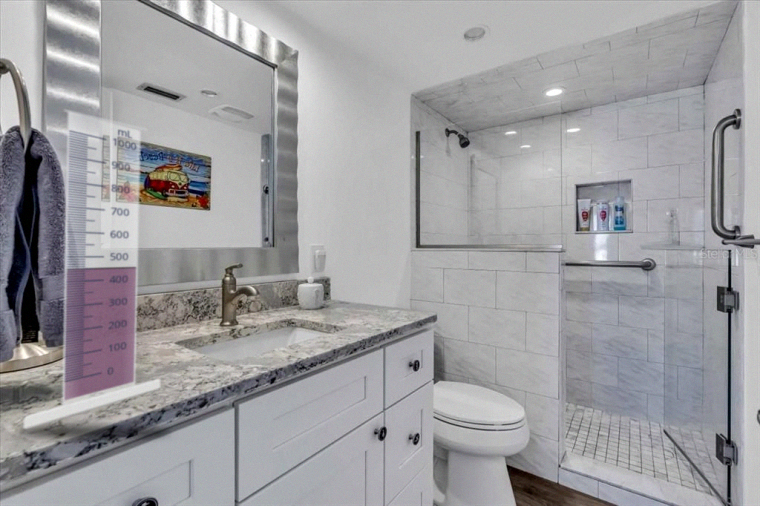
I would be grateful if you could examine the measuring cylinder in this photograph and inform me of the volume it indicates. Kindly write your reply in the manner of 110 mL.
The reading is 450 mL
